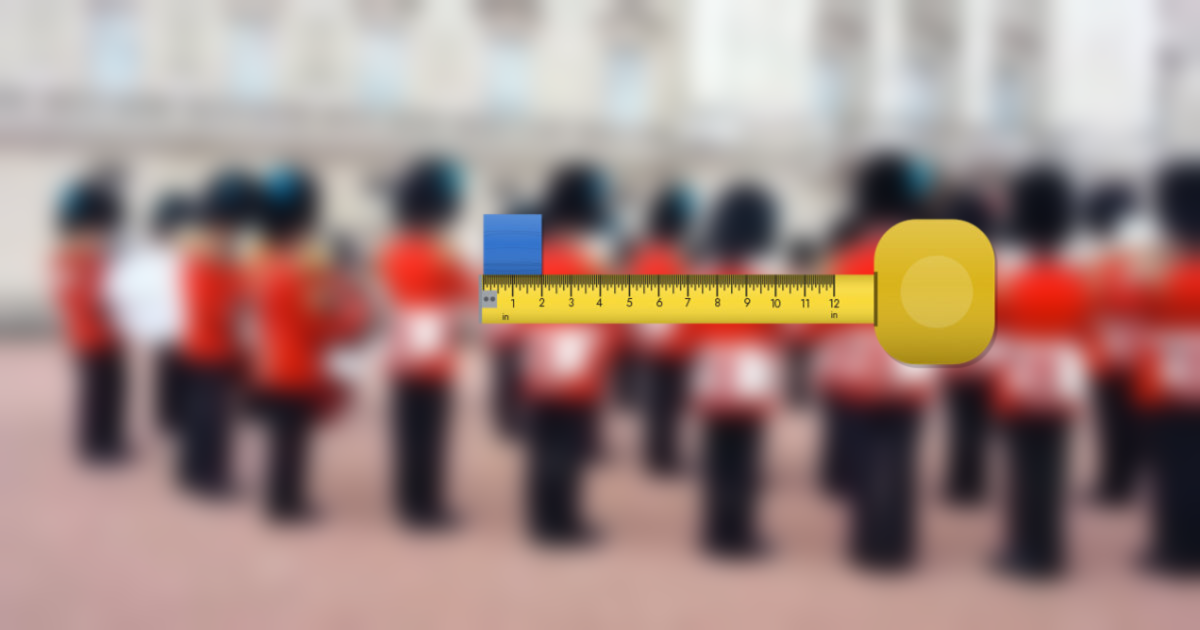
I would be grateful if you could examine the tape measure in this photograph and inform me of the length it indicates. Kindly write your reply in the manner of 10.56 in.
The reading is 2 in
